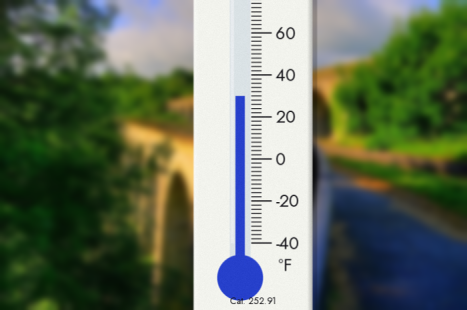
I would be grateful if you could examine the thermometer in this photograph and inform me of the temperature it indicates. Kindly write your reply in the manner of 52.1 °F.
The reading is 30 °F
